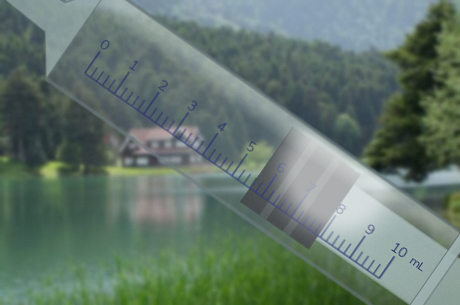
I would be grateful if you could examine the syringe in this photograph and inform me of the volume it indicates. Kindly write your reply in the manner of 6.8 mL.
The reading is 5.6 mL
